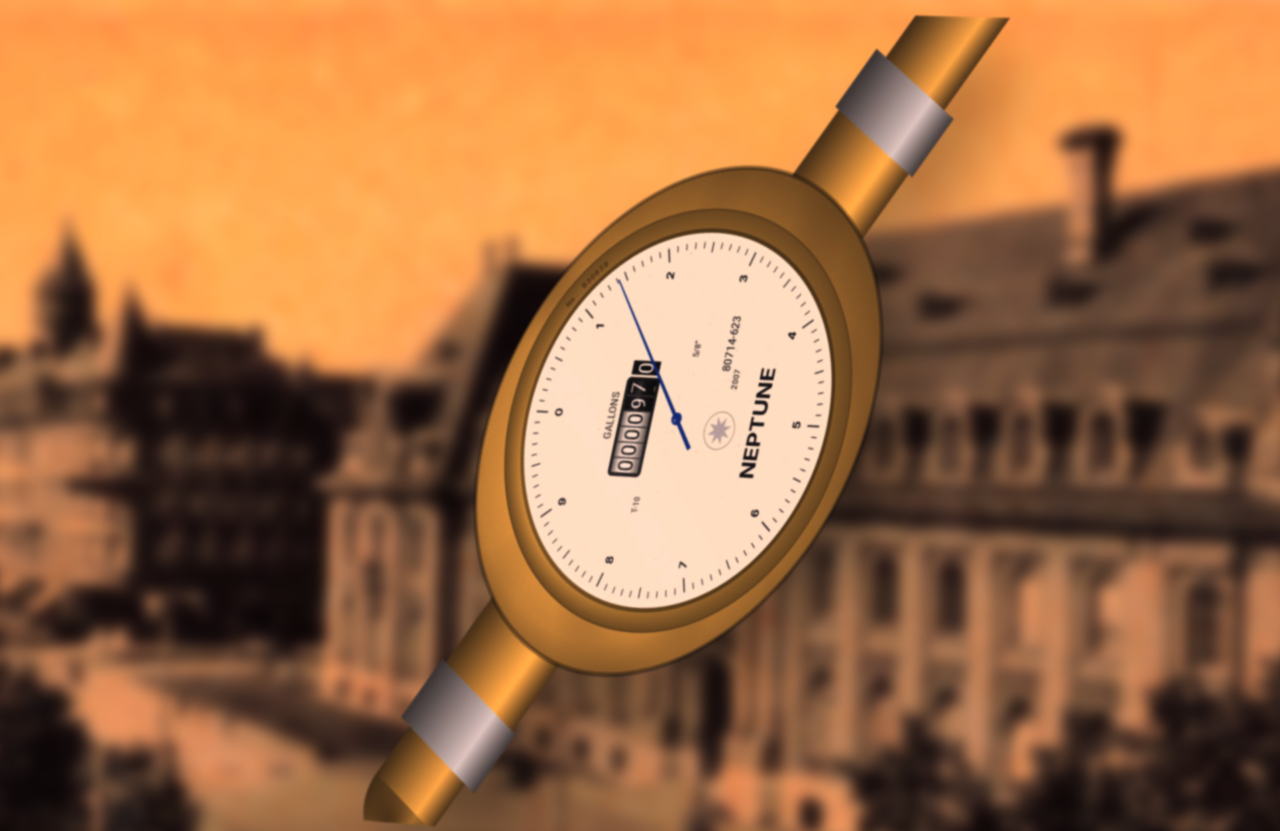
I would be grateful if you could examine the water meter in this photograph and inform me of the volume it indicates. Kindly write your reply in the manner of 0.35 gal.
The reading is 971.4 gal
